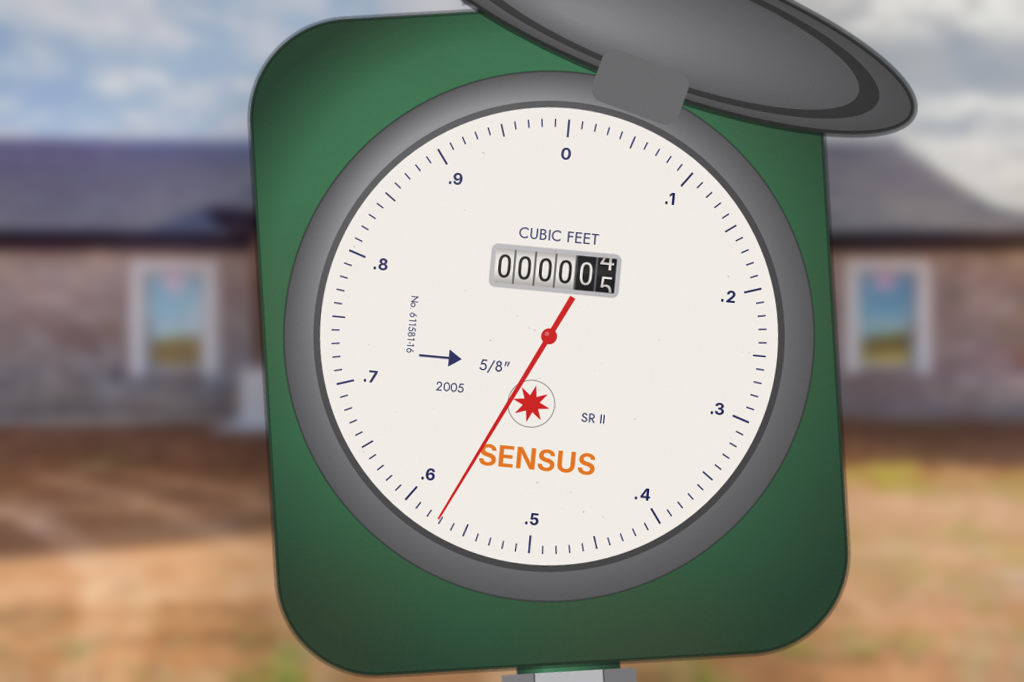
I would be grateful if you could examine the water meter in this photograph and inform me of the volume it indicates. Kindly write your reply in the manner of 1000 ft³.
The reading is 4.57 ft³
